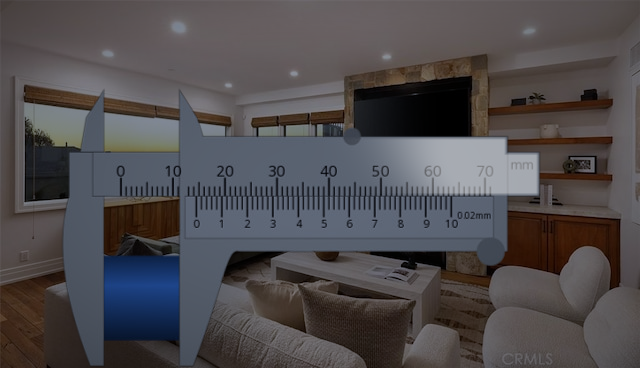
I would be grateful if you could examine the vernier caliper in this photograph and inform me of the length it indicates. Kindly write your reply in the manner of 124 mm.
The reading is 14.5 mm
